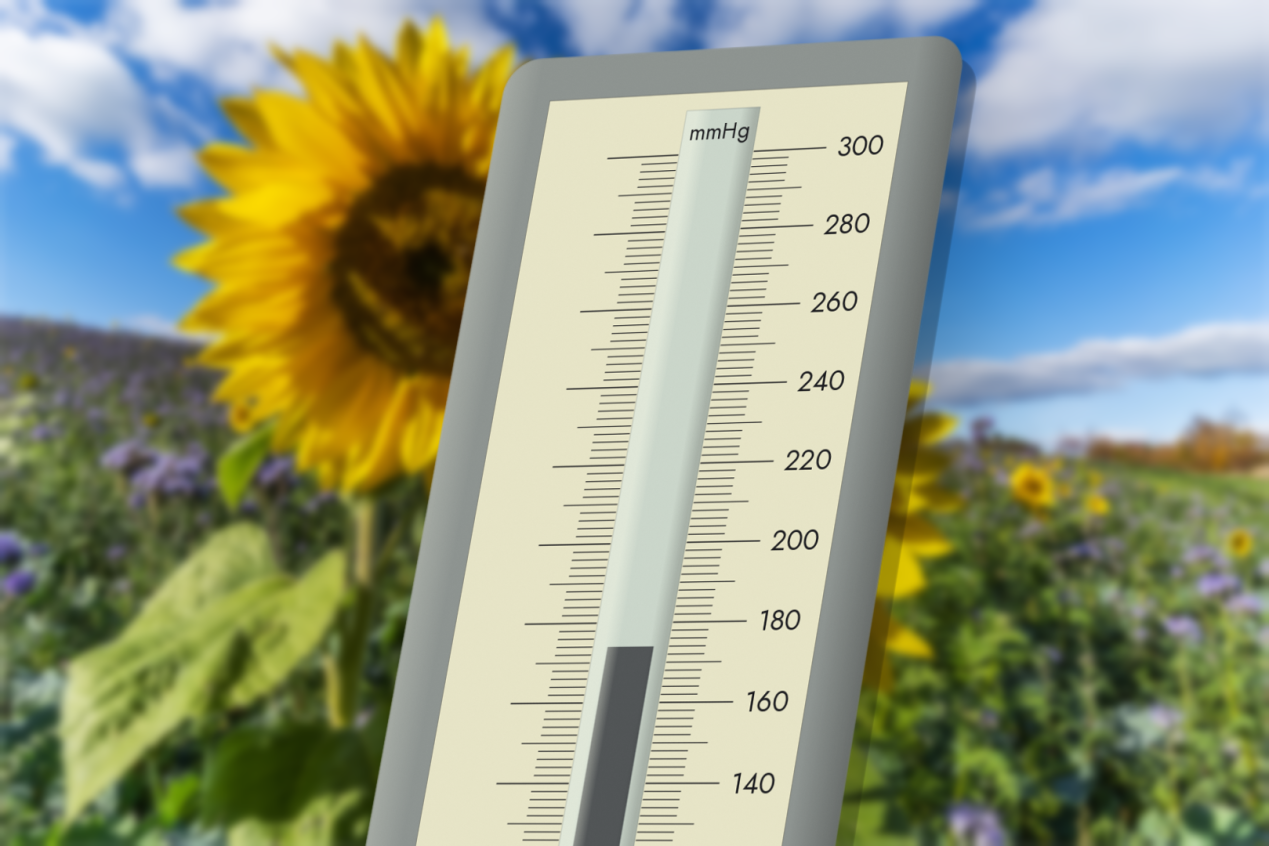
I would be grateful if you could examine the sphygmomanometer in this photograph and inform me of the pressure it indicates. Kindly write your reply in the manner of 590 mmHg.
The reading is 174 mmHg
